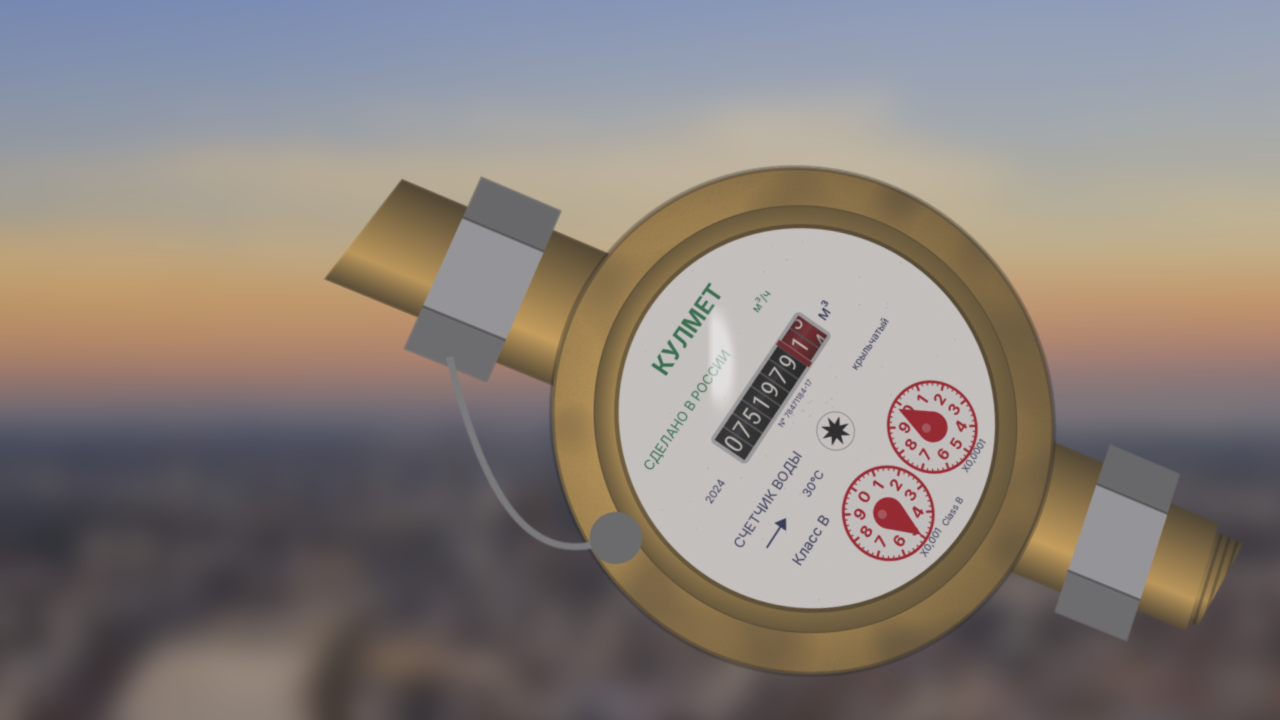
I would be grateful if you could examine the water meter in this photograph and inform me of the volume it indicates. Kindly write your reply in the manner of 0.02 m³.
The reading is 751979.1349 m³
